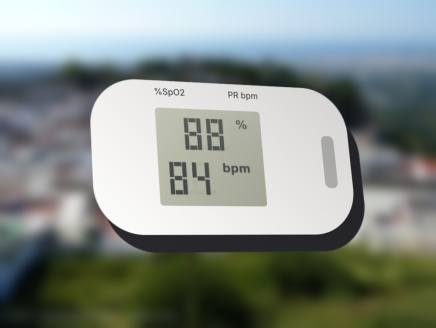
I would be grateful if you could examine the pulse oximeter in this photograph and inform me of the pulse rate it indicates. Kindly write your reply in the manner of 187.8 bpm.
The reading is 84 bpm
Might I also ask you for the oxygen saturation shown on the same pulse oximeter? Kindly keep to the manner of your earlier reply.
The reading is 88 %
